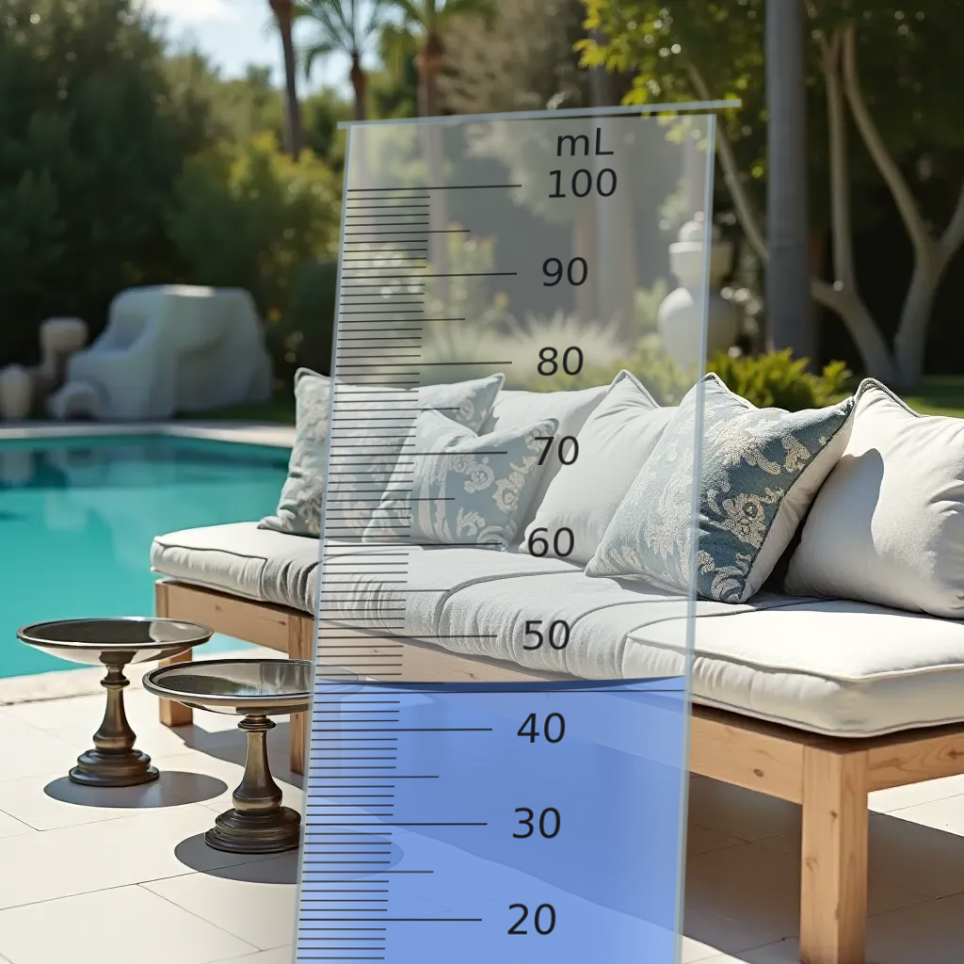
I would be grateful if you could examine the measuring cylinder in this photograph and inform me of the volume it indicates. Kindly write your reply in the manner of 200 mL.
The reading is 44 mL
